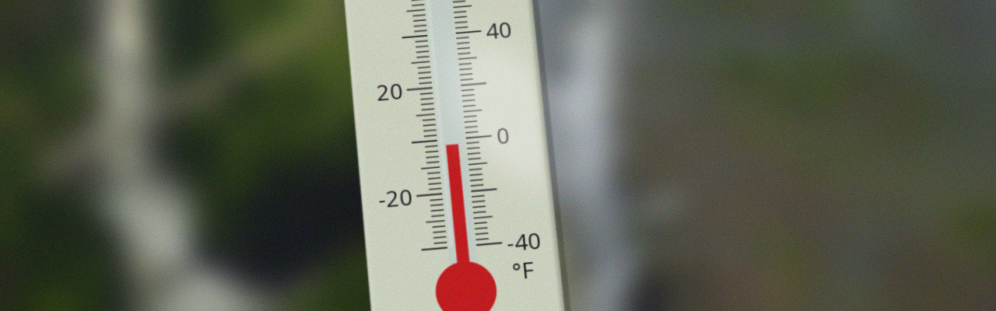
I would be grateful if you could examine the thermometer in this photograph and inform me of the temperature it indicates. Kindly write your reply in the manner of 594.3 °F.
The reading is -2 °F
